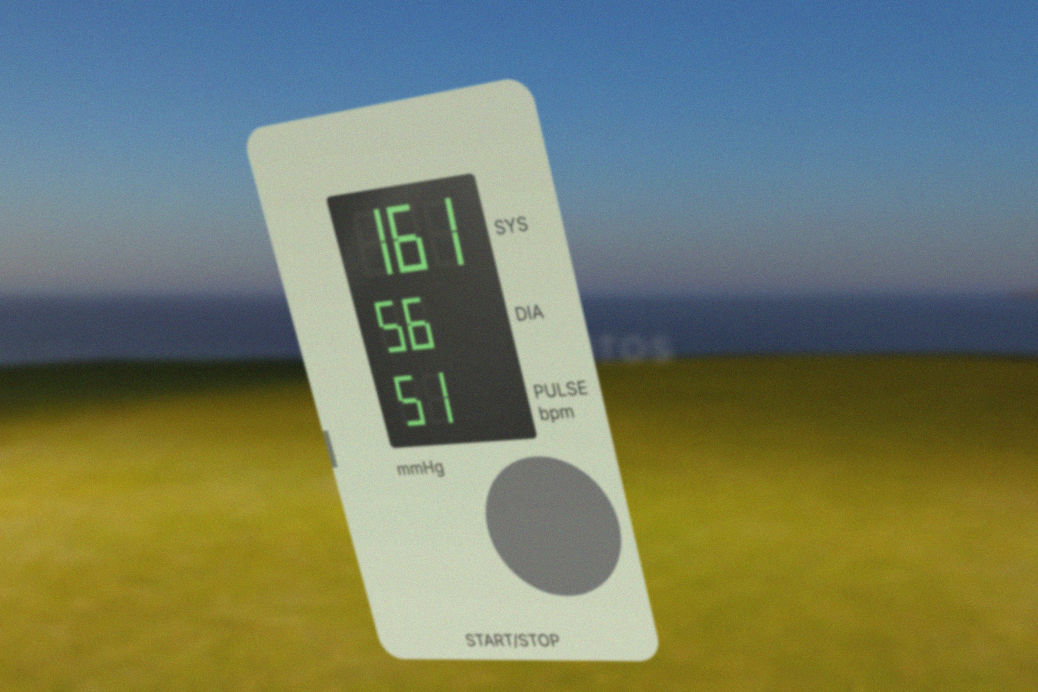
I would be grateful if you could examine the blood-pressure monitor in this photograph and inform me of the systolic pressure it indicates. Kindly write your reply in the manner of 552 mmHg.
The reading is 161 mmHg
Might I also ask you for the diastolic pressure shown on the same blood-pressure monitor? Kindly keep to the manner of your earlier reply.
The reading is 56 mmHg
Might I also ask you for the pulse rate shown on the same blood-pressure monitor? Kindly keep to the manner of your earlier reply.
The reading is 51 bpm
